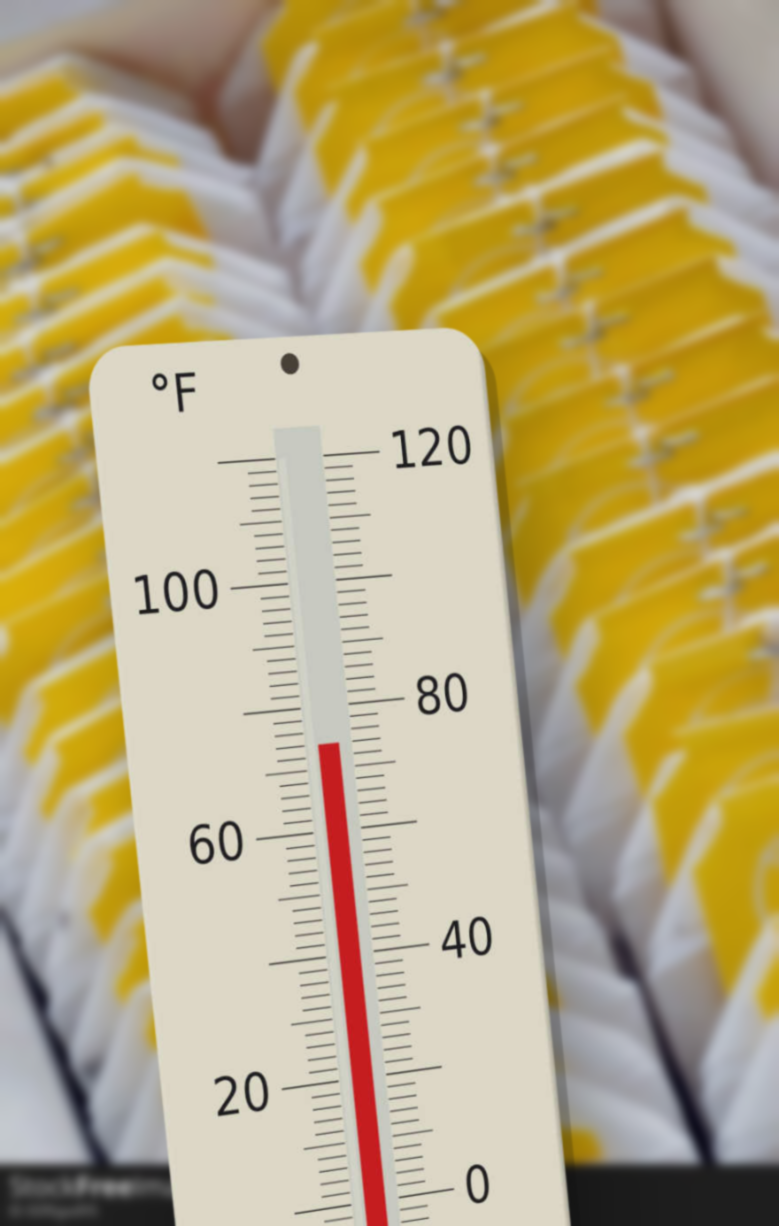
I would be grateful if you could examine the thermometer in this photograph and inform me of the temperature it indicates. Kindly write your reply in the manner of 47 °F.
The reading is 74 °F
